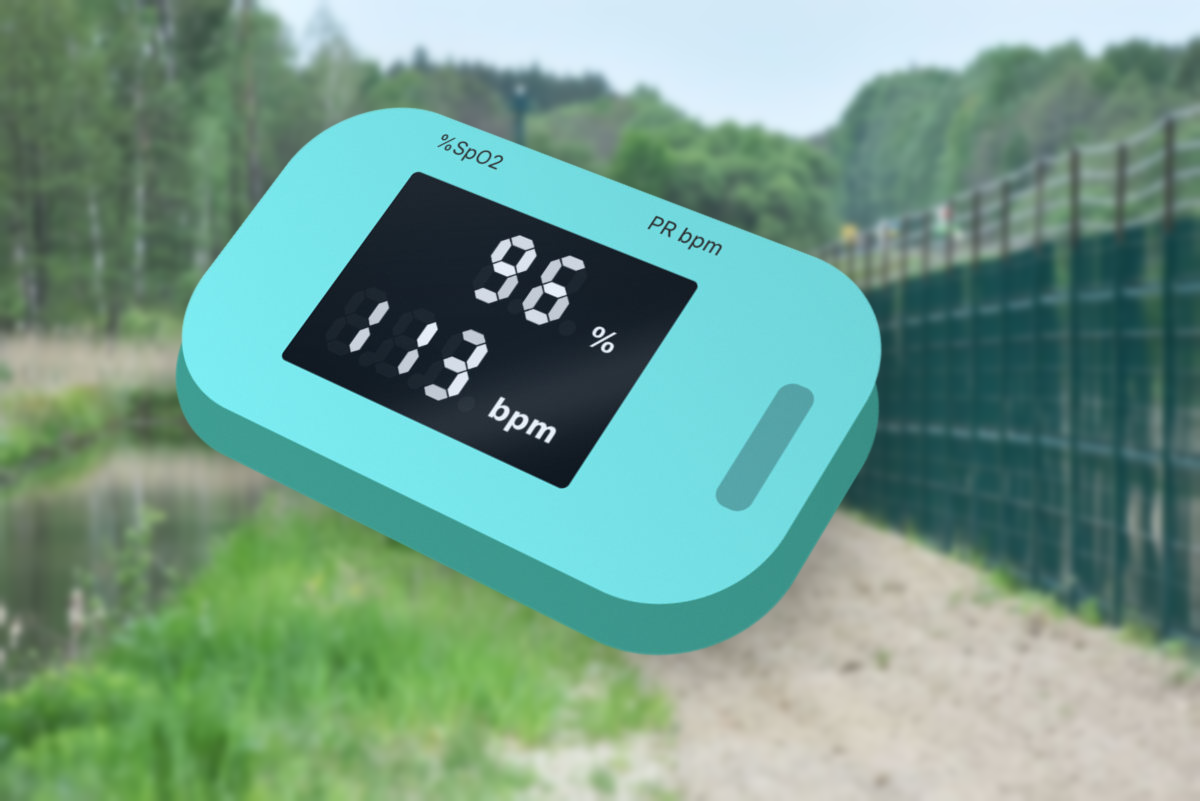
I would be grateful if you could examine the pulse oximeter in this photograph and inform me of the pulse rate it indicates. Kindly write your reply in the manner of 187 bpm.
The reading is 113 bpm
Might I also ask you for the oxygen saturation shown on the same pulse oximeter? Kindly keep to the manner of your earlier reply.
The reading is 96 %
